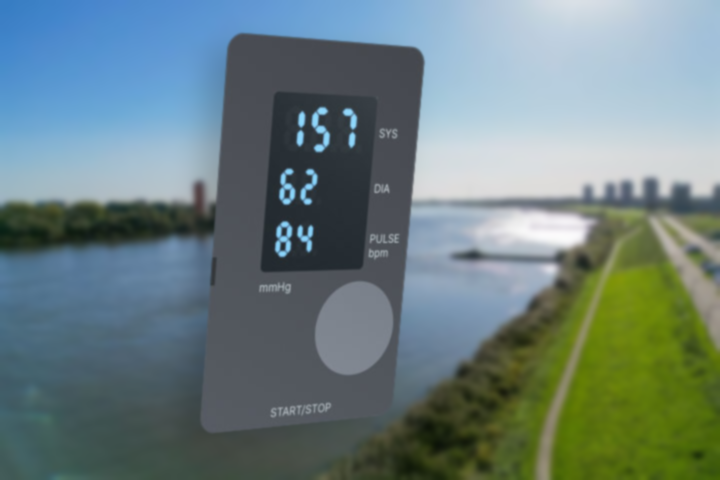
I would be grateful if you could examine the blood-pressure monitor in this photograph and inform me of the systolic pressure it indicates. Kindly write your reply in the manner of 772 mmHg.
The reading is 157 mmHg
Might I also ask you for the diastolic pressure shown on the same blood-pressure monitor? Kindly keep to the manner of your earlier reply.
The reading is 62 mmHg
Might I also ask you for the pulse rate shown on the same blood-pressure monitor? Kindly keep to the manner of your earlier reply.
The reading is 84 bpm
